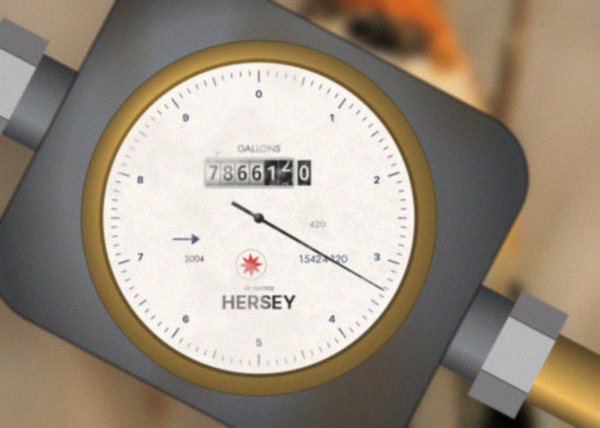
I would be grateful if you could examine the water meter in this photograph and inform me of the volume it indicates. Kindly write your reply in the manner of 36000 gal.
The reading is 7866123.3 gal
